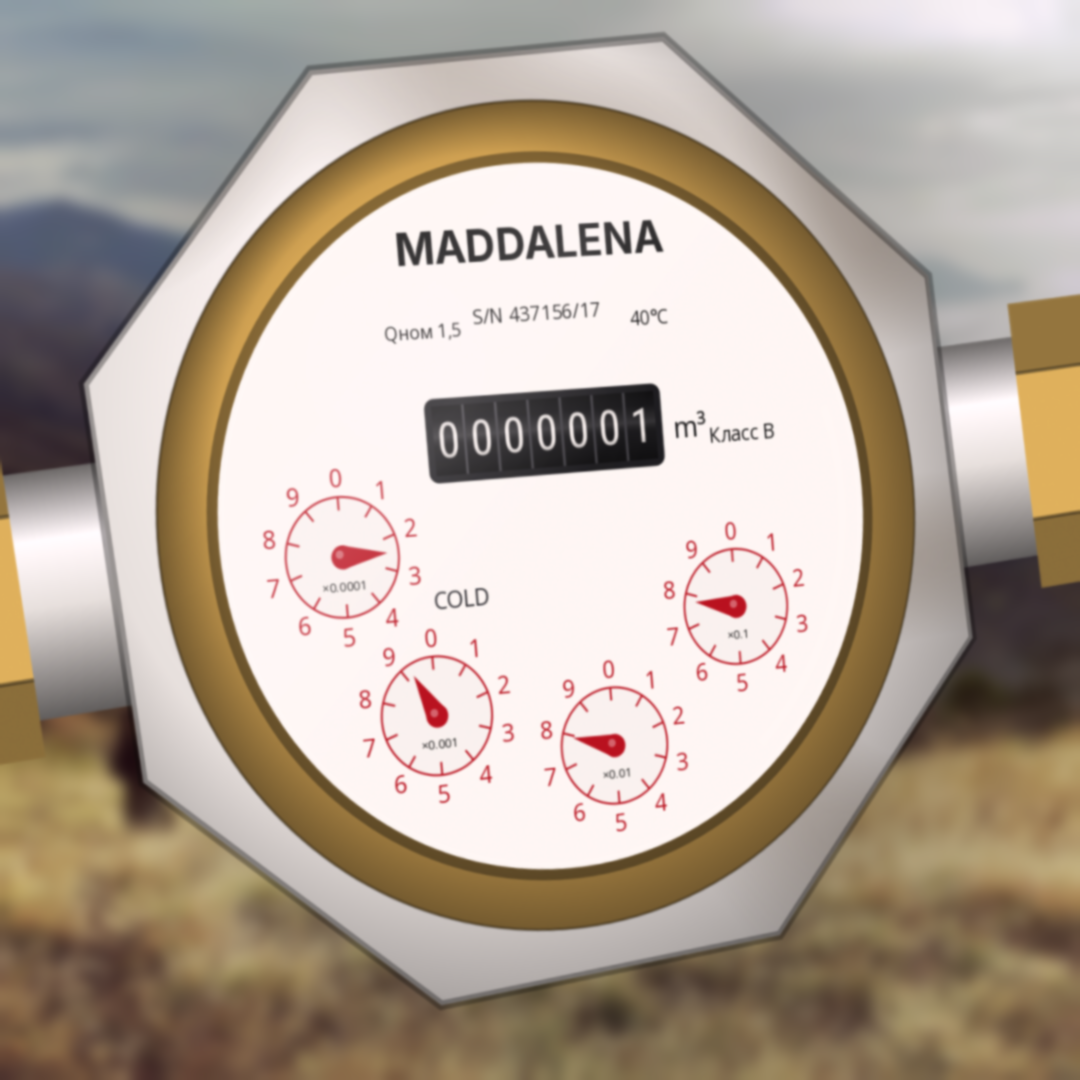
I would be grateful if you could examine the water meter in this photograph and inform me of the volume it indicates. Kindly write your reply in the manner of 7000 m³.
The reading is 1.7792 m³
